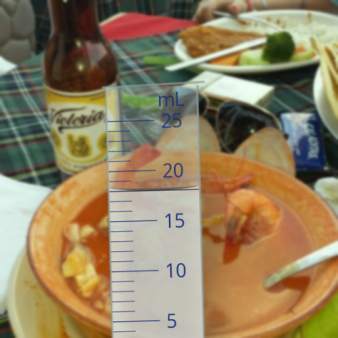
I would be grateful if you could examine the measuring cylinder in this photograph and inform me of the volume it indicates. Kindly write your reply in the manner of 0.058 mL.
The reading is 18 mL
